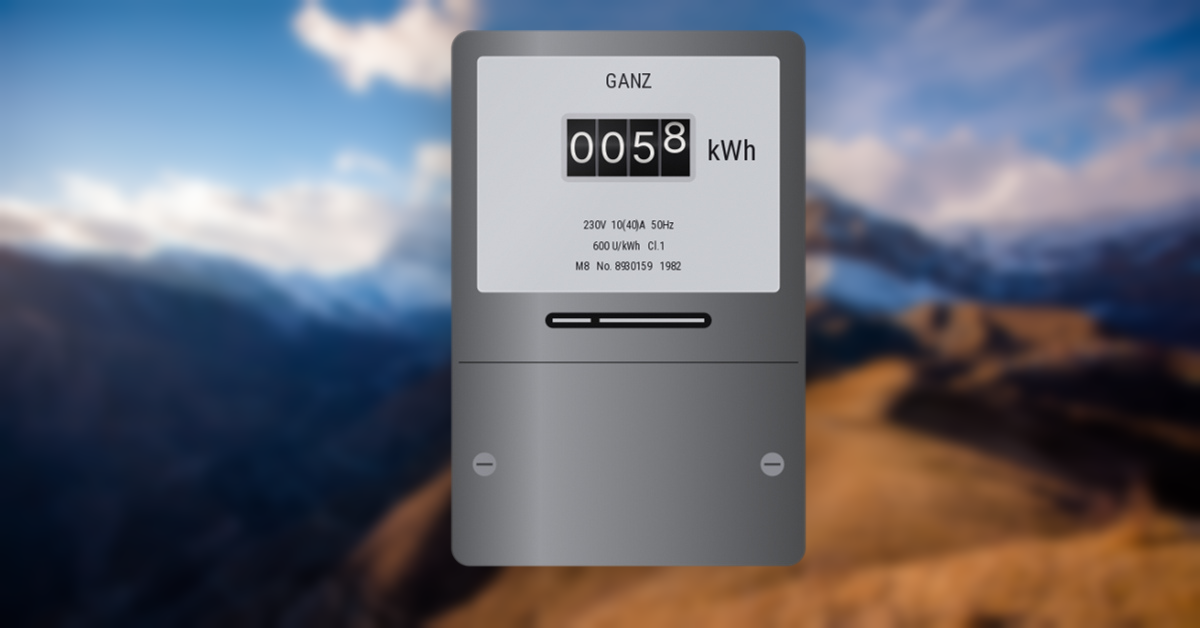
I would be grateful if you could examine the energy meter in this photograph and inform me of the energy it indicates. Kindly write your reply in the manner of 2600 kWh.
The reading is 58 kWh
